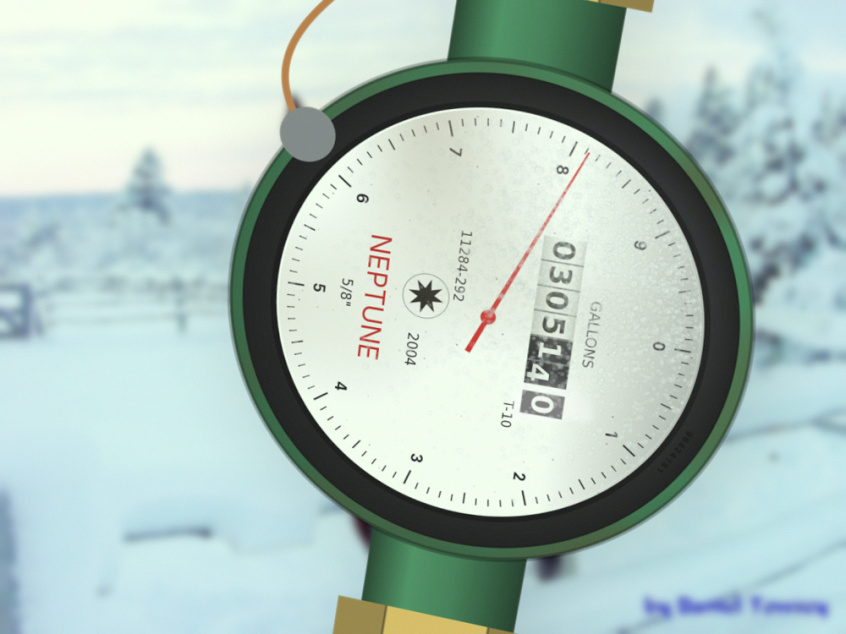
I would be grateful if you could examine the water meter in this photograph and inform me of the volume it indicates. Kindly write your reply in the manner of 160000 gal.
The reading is 305138.1 gal
